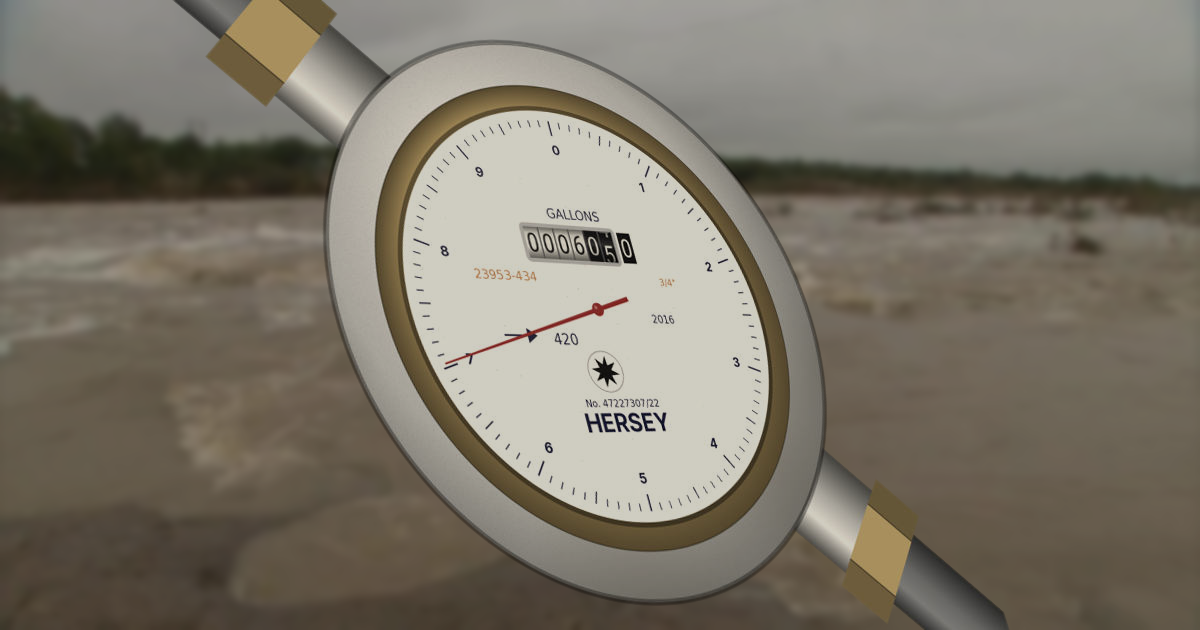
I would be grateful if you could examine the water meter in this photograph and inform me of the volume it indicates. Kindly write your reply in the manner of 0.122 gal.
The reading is 6047.0 gal
